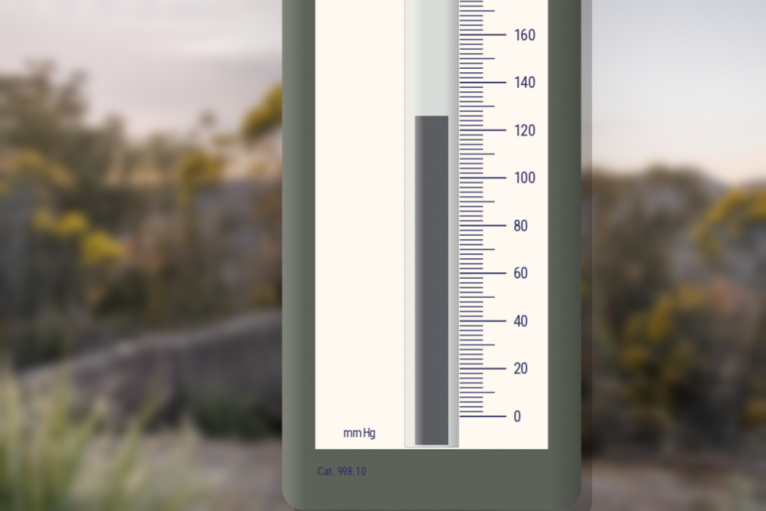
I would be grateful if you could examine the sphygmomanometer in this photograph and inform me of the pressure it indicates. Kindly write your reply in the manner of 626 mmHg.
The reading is 126 mmHg
